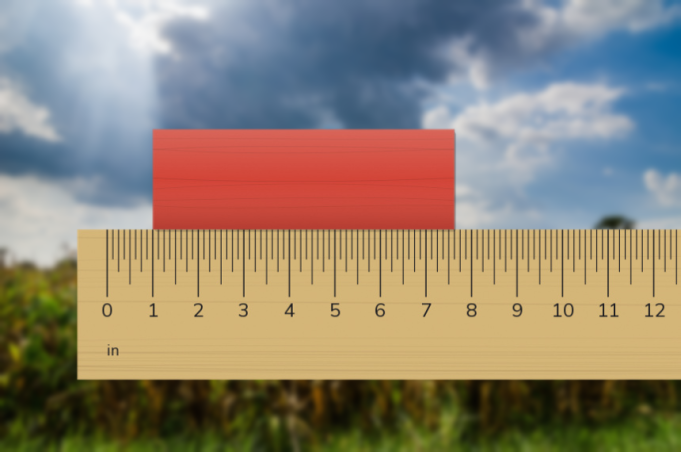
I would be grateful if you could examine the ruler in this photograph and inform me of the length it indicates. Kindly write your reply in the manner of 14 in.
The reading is 6.625 in
